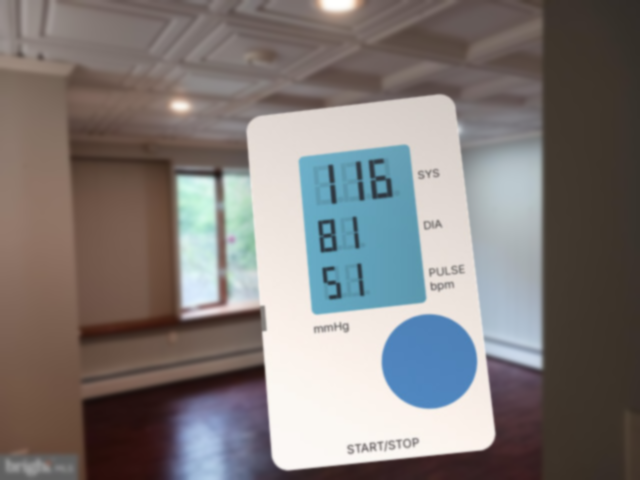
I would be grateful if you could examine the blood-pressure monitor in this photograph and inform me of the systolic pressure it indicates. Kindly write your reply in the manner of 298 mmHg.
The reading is 116 mmHg
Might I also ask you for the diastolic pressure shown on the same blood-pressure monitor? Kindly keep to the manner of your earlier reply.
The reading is 81 mmHg
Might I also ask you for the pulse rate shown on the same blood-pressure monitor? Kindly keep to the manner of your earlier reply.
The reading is 51 bpm
